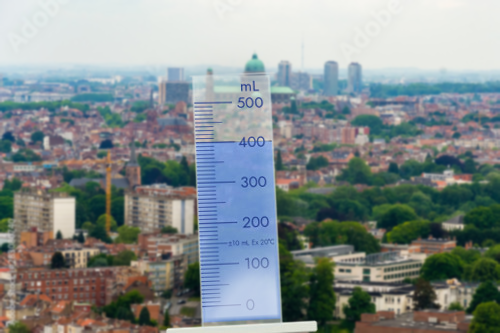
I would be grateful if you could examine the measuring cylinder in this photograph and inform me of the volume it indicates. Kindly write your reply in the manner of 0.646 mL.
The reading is 400 mL
